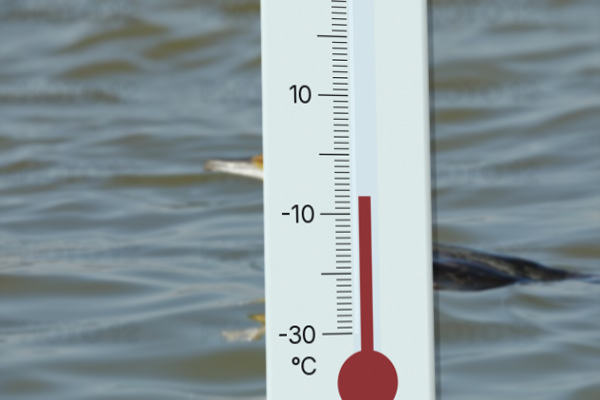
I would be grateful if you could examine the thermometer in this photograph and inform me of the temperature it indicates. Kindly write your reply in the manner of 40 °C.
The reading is -7 °C
